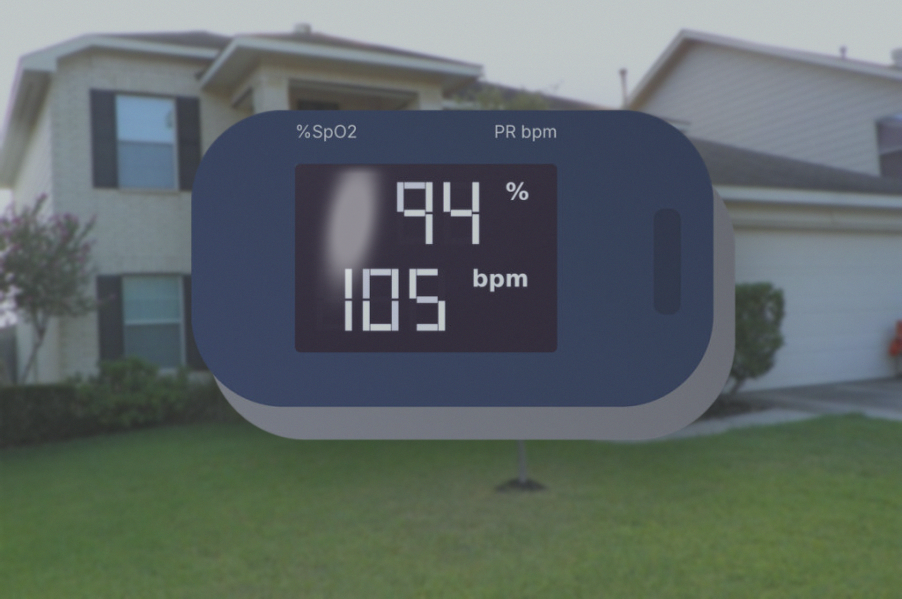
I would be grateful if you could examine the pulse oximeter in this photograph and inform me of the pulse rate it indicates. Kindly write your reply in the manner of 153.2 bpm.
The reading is 105 bpm
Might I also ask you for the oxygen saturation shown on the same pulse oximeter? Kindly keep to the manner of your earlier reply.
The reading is 94 %
